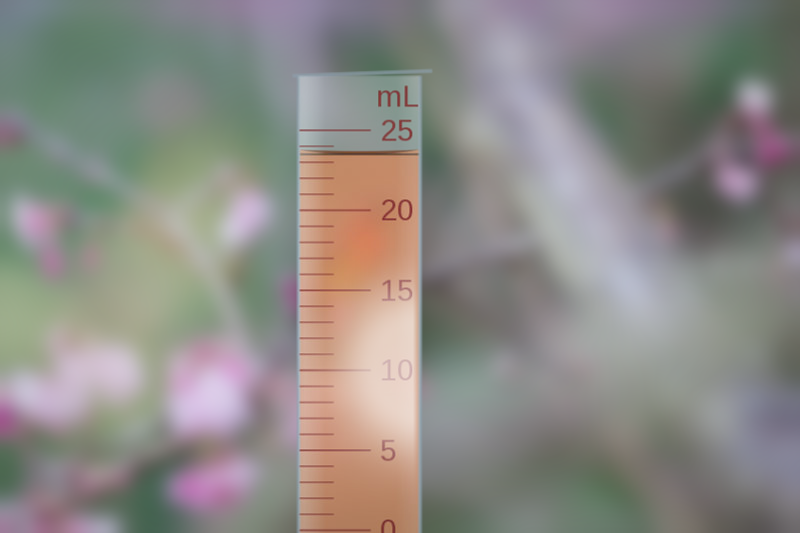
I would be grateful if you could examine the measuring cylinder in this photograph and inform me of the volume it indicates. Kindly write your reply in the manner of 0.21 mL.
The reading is 23.5 mL
